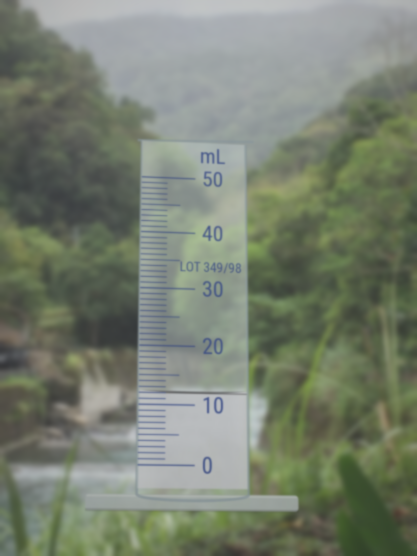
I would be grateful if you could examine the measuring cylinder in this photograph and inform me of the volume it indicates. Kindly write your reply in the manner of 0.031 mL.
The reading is 12 mL
